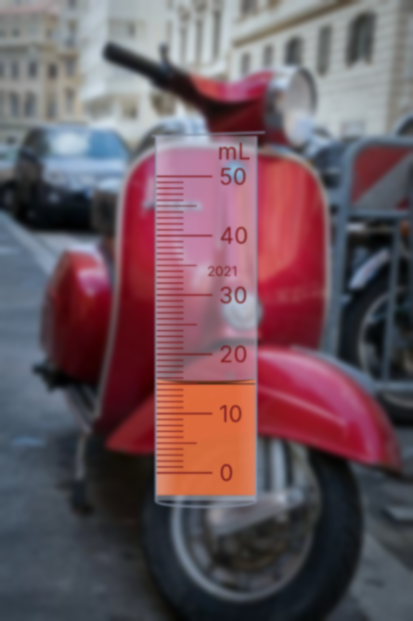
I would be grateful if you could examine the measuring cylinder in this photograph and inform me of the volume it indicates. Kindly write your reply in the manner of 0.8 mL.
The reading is 15 mL
